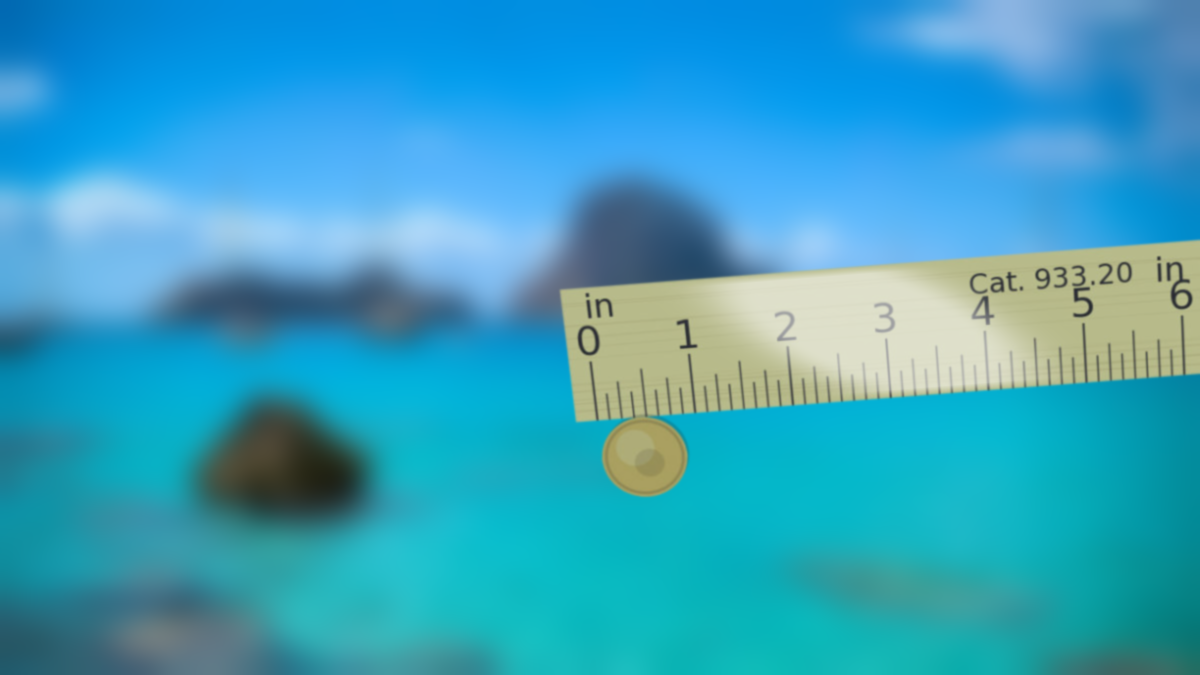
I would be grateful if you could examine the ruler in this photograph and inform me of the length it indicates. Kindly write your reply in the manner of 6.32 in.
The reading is 0.875 in
